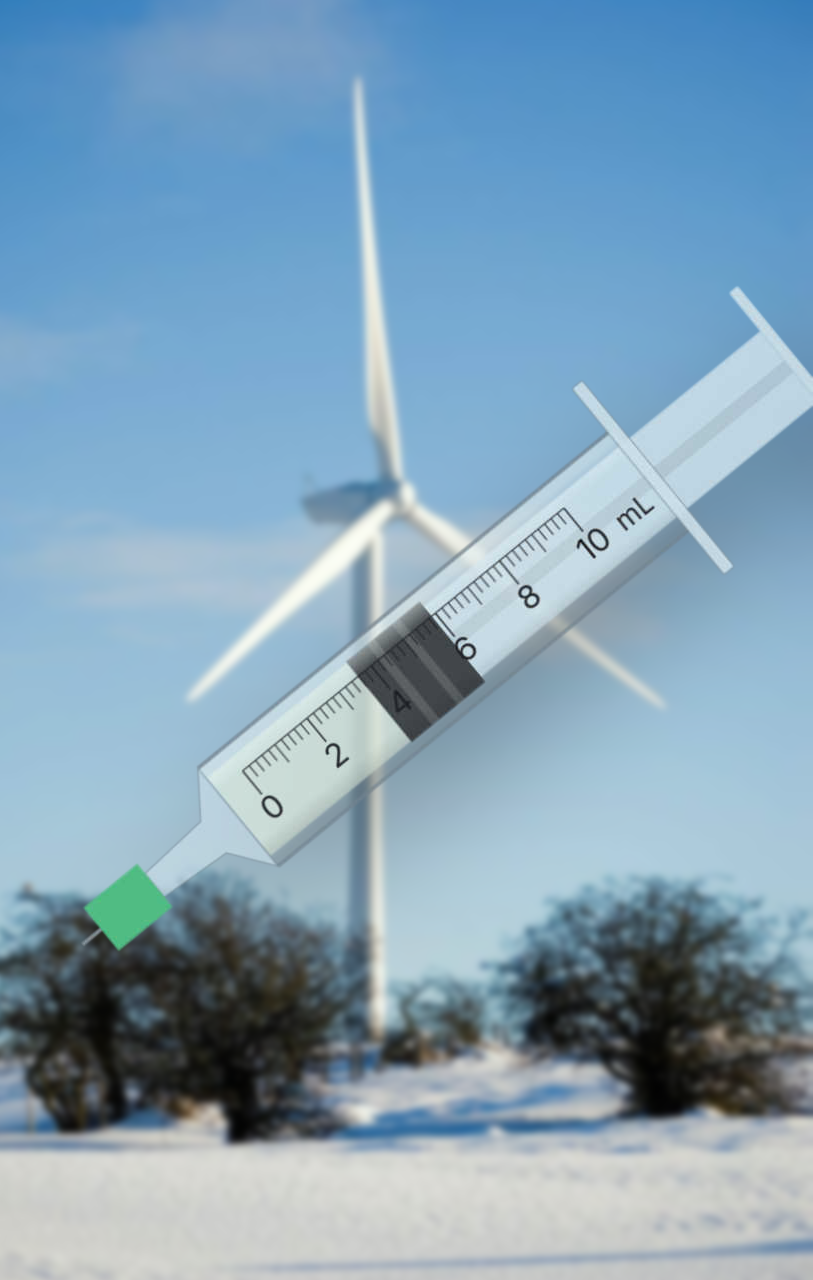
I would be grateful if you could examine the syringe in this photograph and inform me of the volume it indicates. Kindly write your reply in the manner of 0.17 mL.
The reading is 3.6 mL
